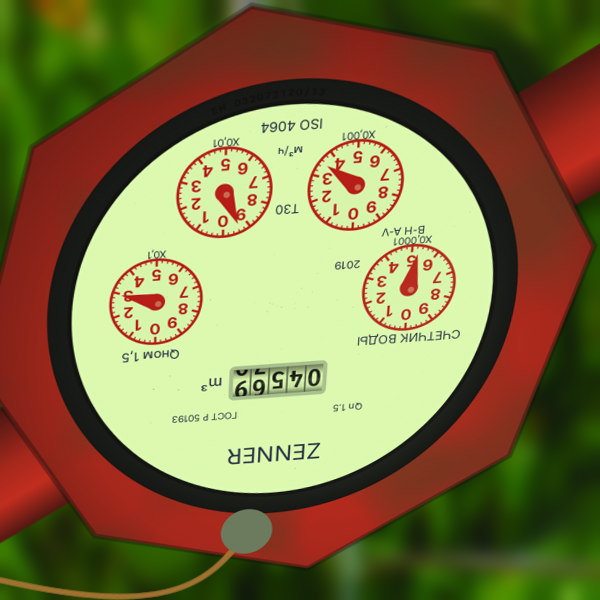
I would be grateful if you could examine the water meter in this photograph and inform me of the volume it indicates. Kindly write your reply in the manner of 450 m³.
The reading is 4569.2935 m³
